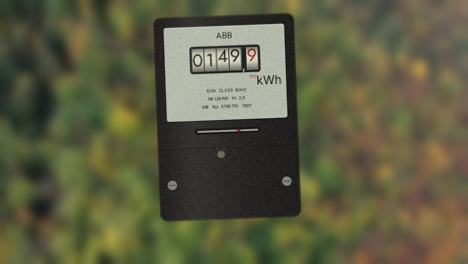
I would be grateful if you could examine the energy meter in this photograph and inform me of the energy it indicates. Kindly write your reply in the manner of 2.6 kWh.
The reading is 149.9 kWh
